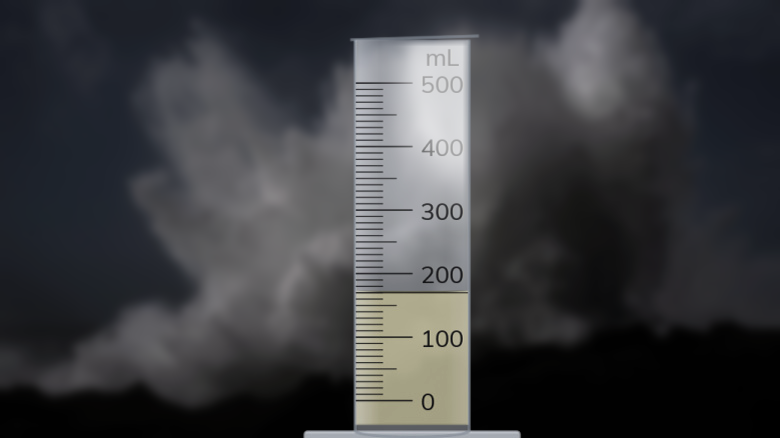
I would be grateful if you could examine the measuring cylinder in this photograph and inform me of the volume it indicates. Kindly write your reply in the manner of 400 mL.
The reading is 170 mL
